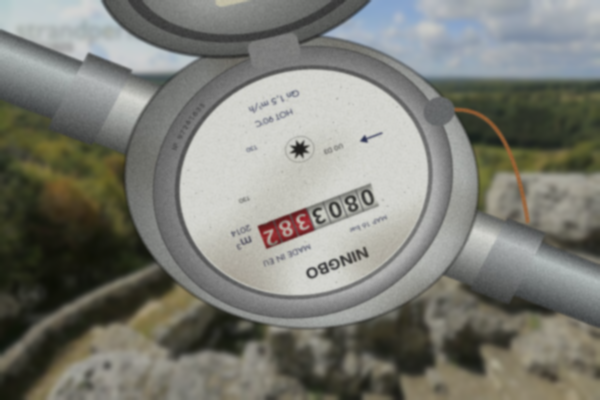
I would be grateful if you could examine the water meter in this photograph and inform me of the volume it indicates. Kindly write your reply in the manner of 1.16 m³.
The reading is 803.382 m³
